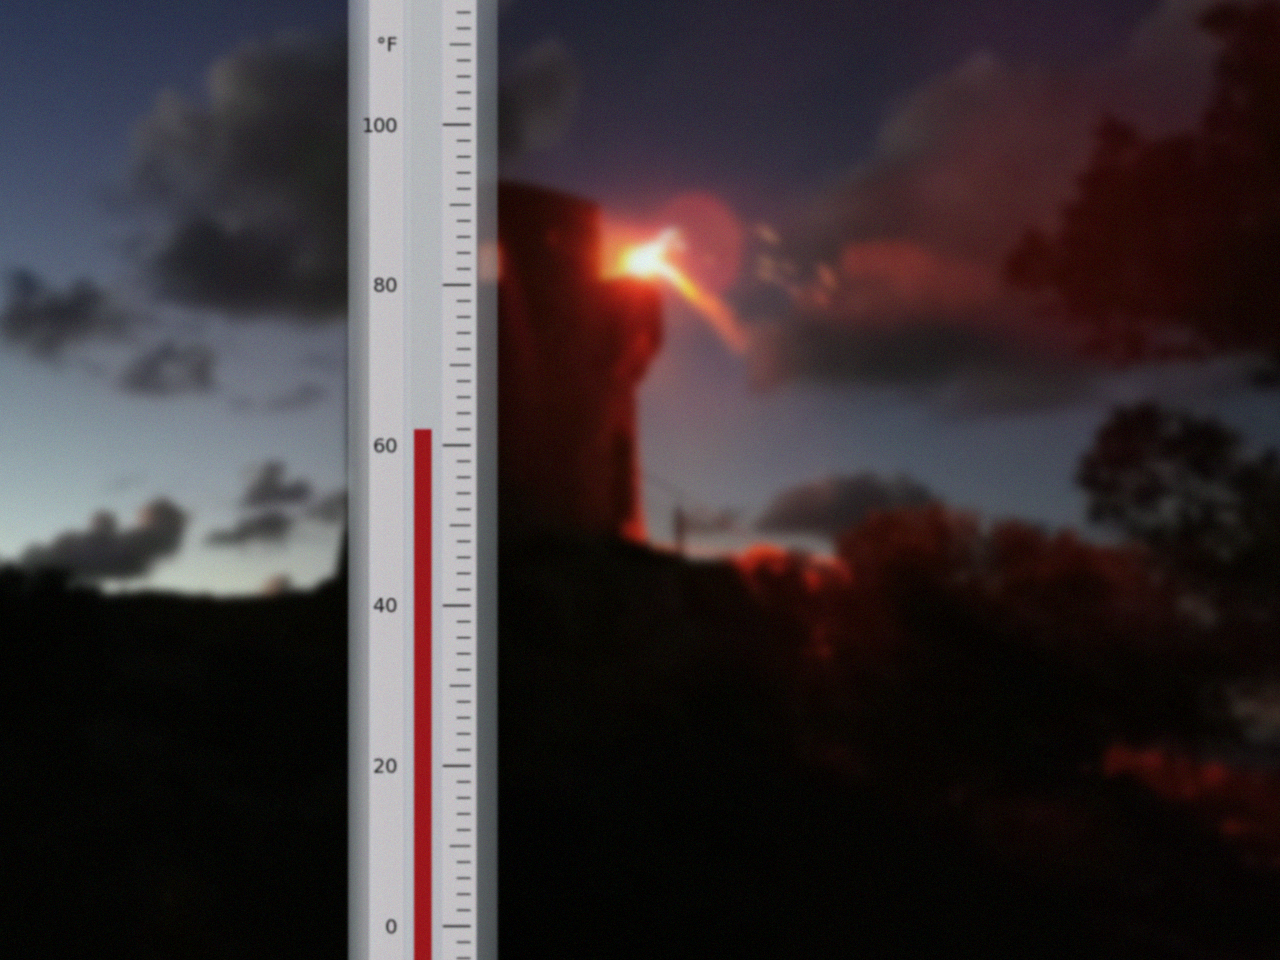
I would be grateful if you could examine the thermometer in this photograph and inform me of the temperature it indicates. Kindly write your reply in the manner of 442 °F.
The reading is 62 °F
